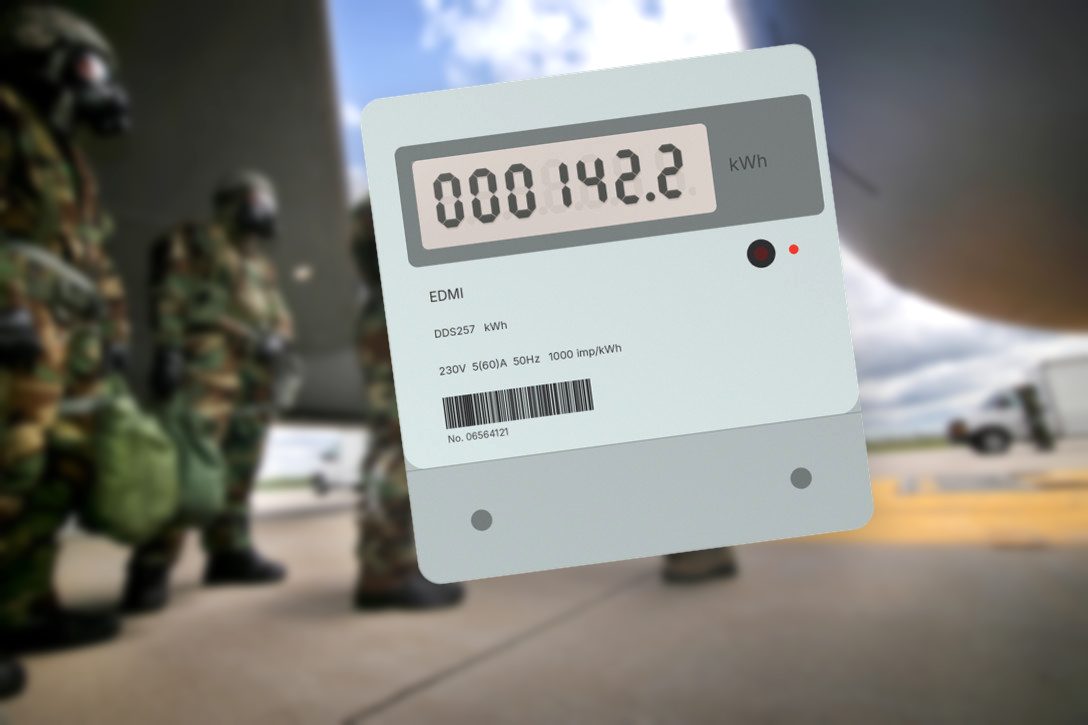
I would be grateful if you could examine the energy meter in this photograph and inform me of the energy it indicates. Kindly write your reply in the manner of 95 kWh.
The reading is 142.2 kWh
